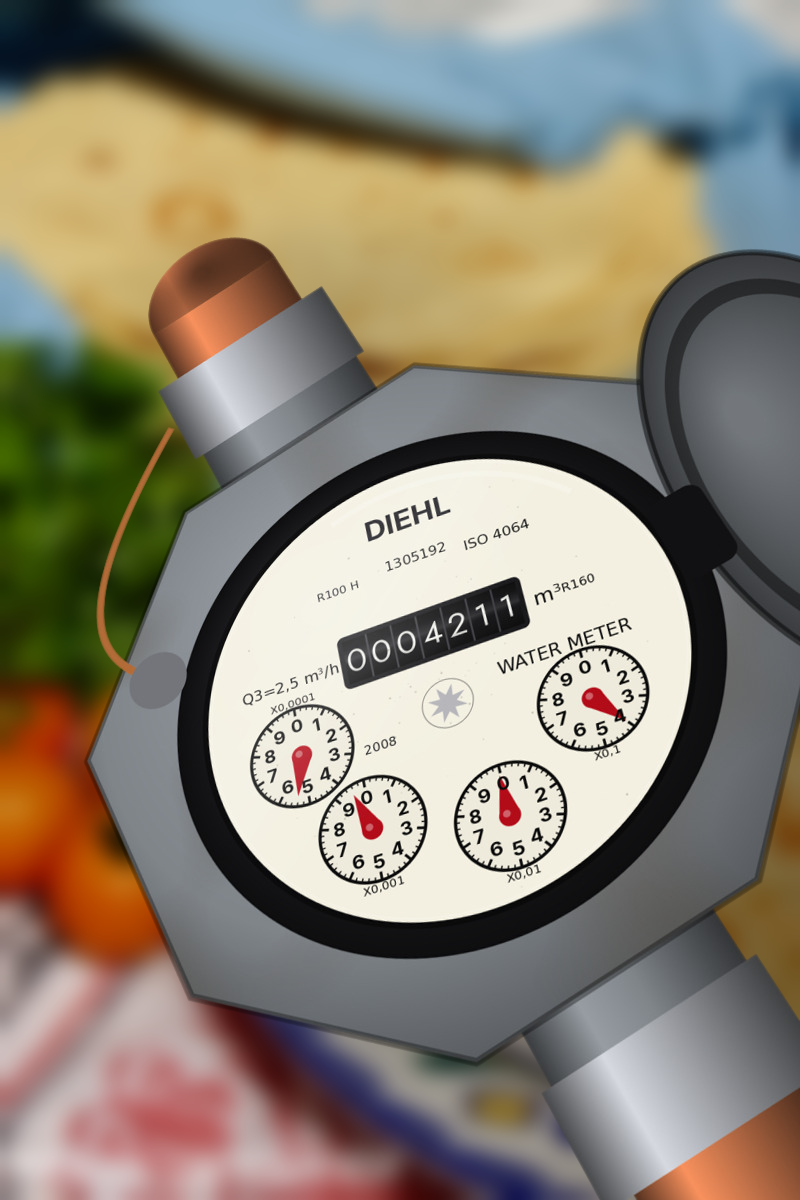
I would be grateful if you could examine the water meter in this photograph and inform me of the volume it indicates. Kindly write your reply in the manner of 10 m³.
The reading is 4211.3995 m³
